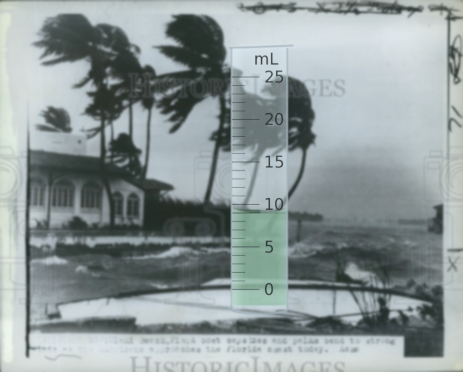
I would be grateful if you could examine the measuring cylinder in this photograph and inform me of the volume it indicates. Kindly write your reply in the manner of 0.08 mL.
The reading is 9 mL
